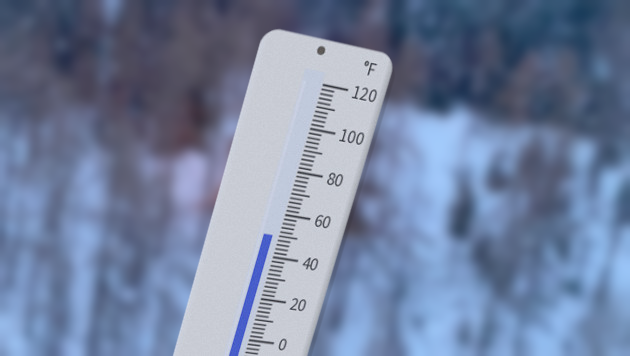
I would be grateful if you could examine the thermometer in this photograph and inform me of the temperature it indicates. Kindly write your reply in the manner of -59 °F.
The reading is 50 °F
